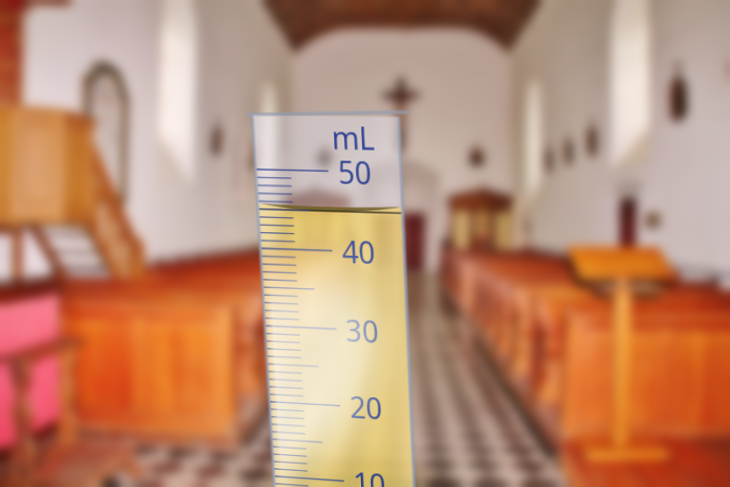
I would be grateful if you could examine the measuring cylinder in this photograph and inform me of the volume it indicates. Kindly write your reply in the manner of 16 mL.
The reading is 45 mL
